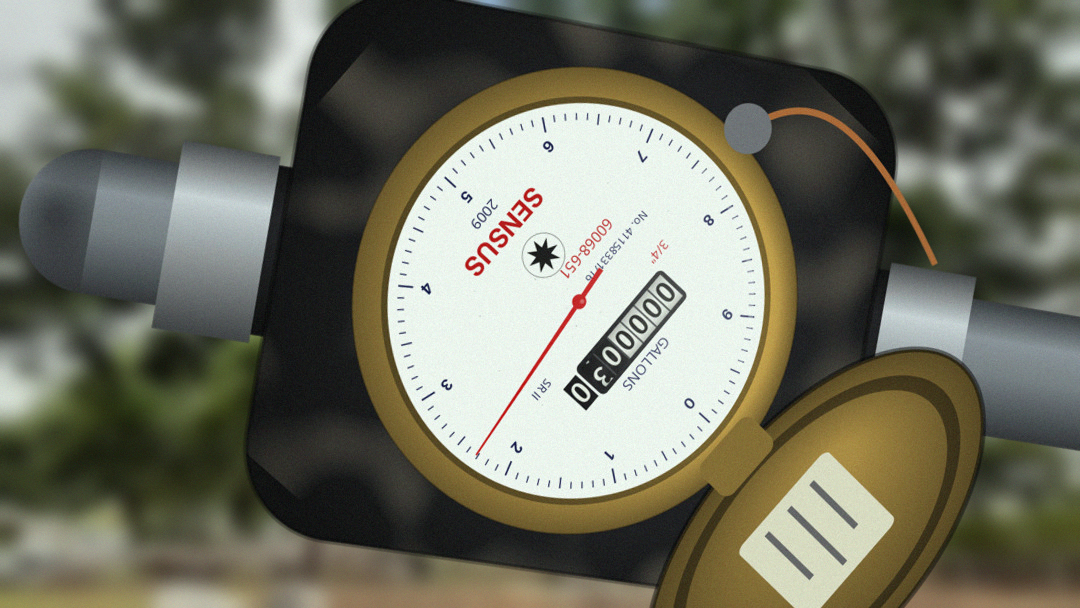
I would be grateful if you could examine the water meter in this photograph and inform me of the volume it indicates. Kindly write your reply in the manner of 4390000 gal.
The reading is 32.3 gal
